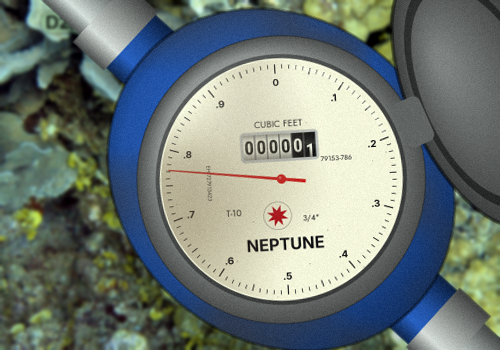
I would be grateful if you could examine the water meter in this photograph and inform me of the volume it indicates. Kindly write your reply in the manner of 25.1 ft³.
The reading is 0.77 ft³
